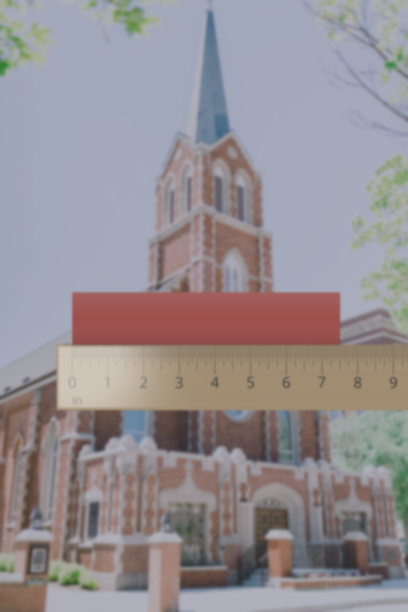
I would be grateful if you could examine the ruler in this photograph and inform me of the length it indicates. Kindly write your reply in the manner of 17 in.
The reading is 7.5 in
